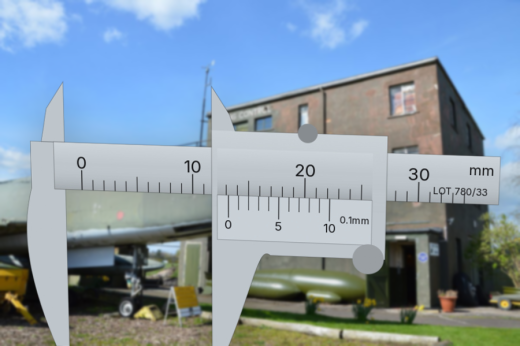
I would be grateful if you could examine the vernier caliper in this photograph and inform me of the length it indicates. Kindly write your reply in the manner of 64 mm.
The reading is 13.2 mm
